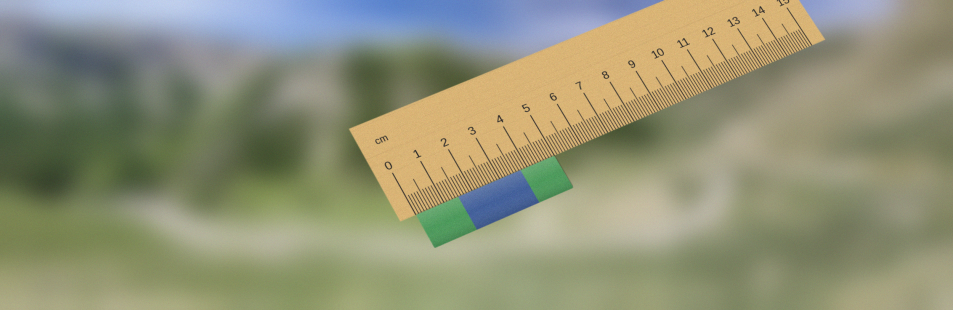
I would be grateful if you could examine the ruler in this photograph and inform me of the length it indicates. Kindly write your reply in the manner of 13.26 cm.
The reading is 5 cm
